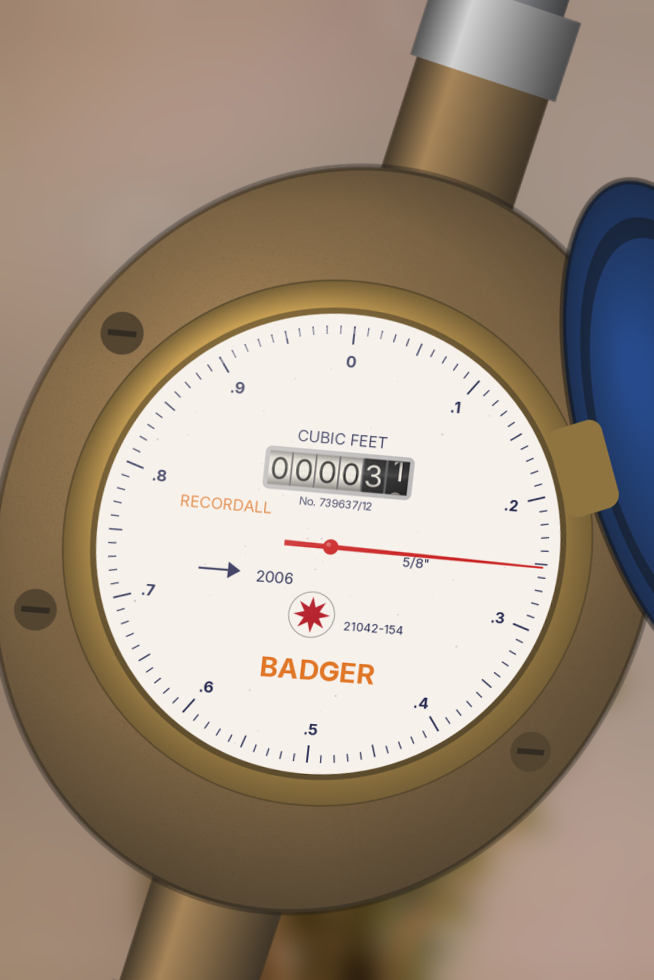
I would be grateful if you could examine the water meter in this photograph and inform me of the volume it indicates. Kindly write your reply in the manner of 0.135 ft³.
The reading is 31.25 ft³
